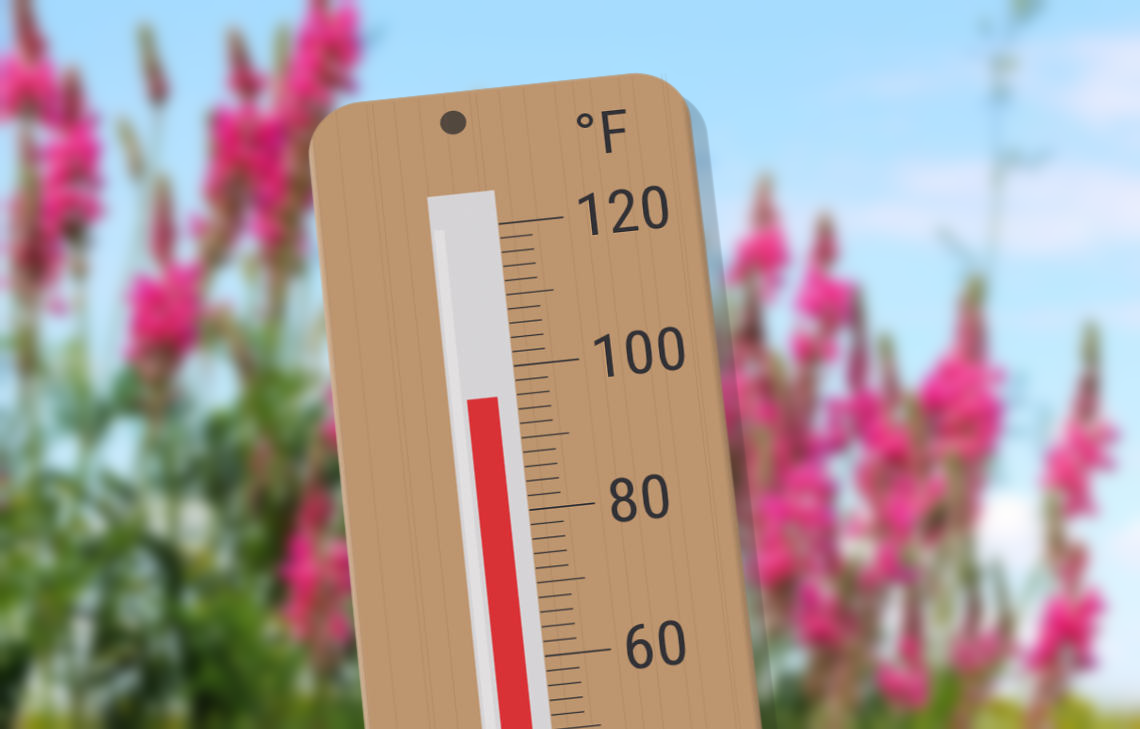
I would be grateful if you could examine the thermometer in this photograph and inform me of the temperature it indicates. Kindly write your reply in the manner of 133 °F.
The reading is 96 °F
